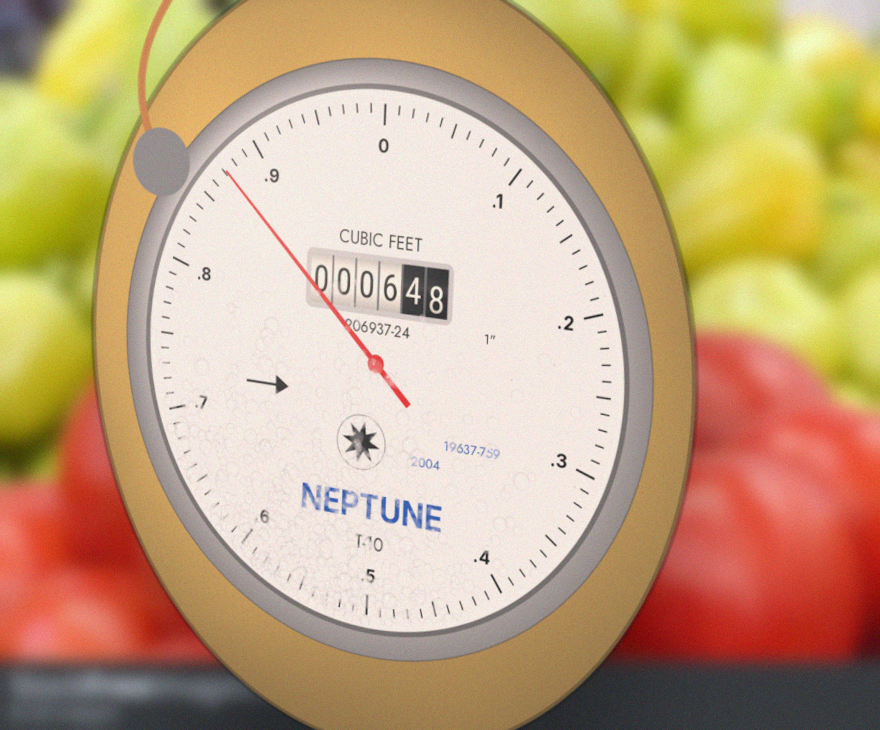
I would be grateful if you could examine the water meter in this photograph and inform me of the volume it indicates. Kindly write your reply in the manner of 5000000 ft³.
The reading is 647.87 ft³
